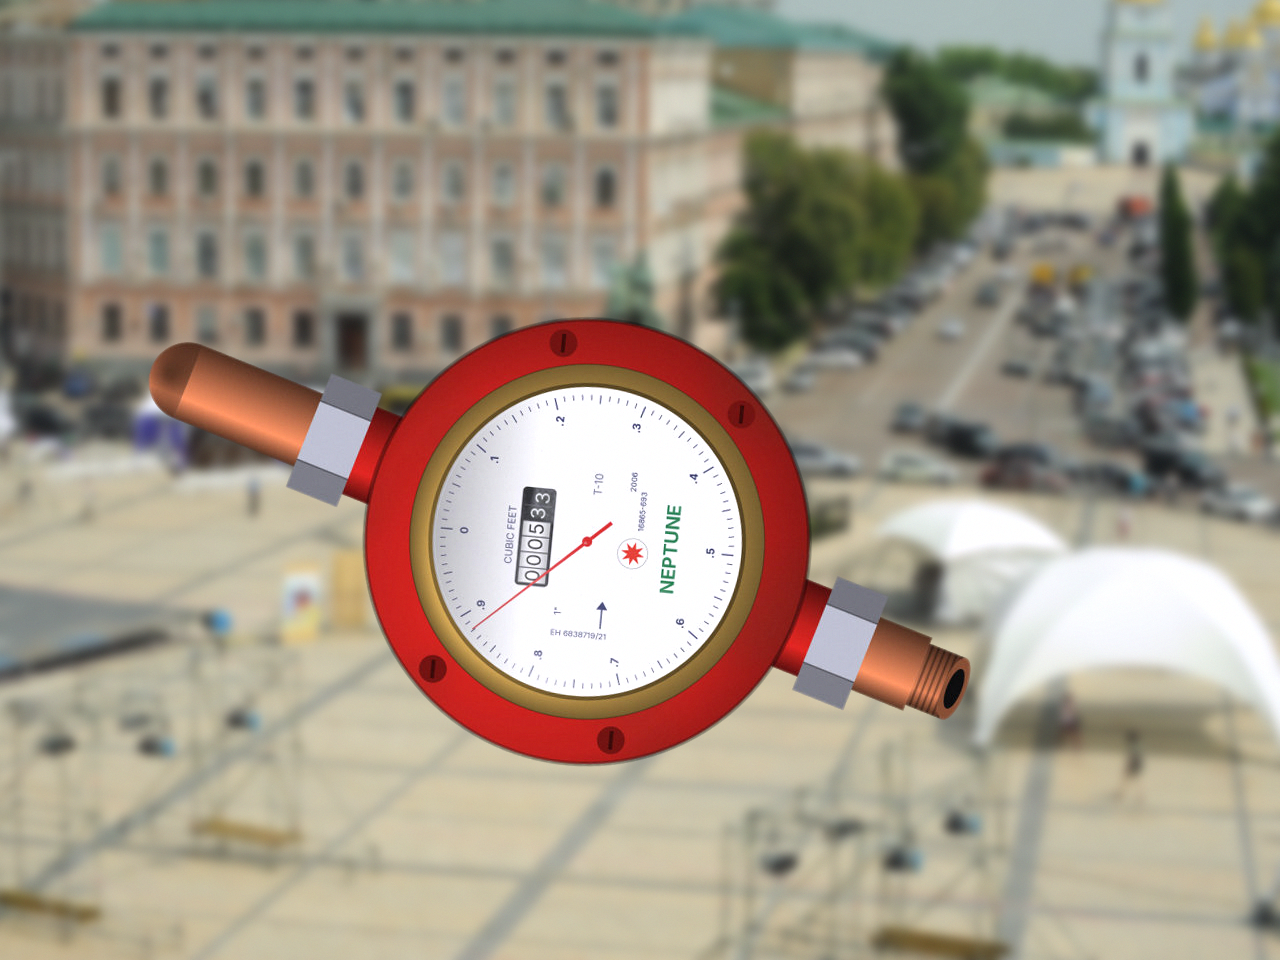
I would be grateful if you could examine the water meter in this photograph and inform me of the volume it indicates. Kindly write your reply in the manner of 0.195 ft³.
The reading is 532.88 ft³
